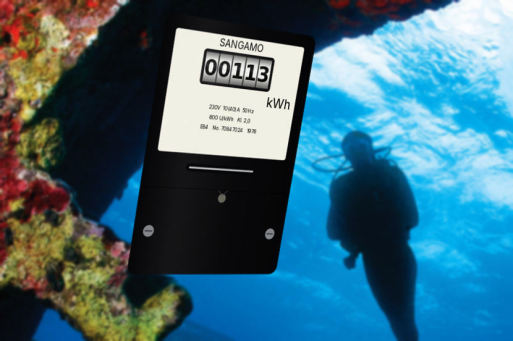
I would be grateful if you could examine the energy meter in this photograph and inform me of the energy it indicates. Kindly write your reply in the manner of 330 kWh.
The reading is 113 kWh
